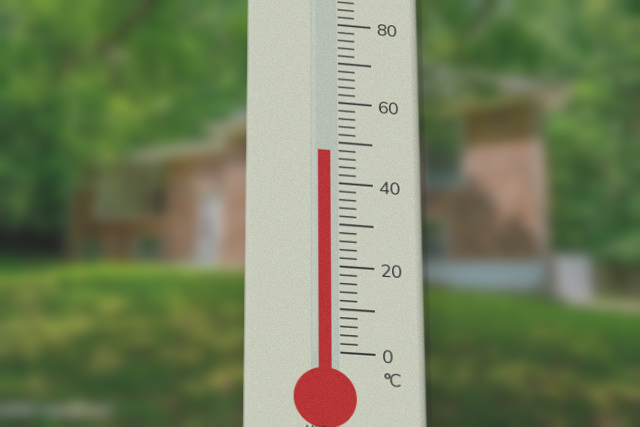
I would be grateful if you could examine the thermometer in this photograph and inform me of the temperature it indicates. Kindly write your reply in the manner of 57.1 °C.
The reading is 48 °C
